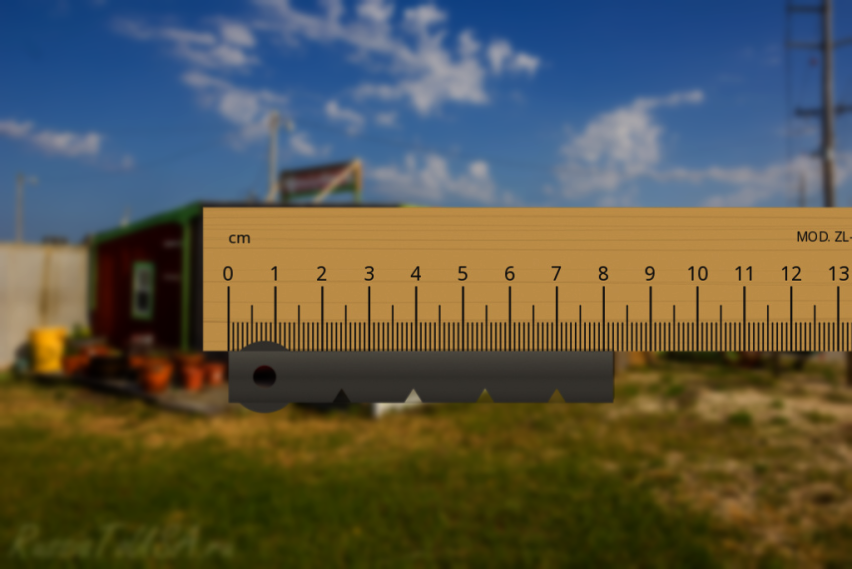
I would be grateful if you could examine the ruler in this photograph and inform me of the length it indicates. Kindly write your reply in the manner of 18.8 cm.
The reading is 8.2 cm
